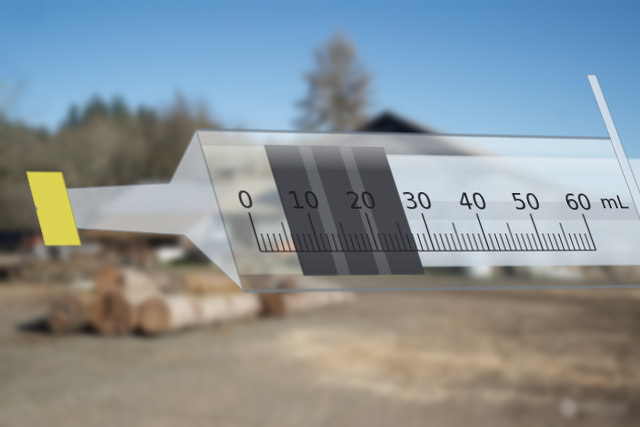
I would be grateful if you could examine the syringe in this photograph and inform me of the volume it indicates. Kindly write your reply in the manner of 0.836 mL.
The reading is 6 mL
